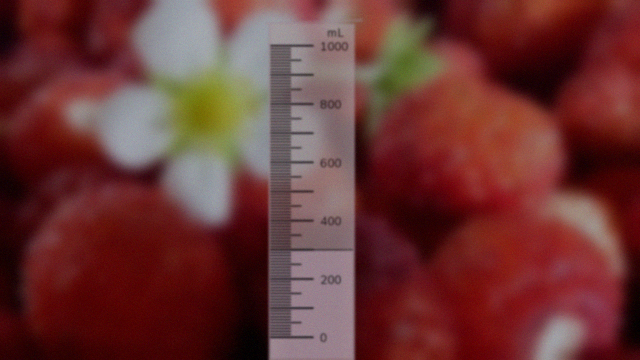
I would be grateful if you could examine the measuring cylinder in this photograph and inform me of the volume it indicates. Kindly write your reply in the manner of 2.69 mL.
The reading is 300 mL
